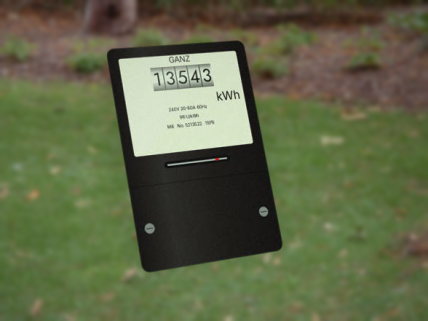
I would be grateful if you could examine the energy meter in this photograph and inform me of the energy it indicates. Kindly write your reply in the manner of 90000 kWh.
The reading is 13543 kWh
